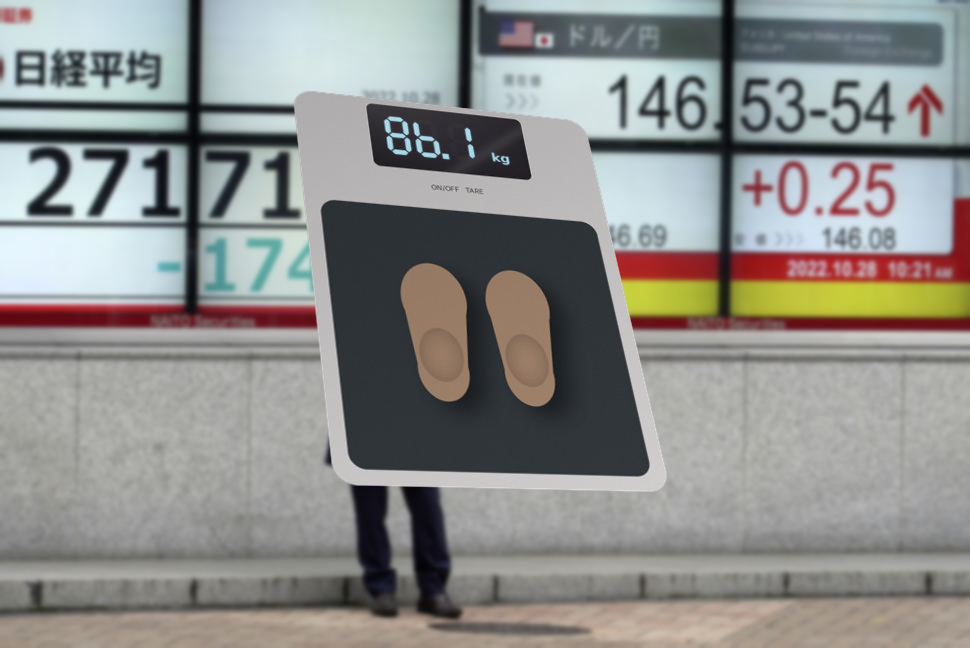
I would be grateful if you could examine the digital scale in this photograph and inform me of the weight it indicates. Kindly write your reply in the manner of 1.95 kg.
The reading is 86.1 kg
